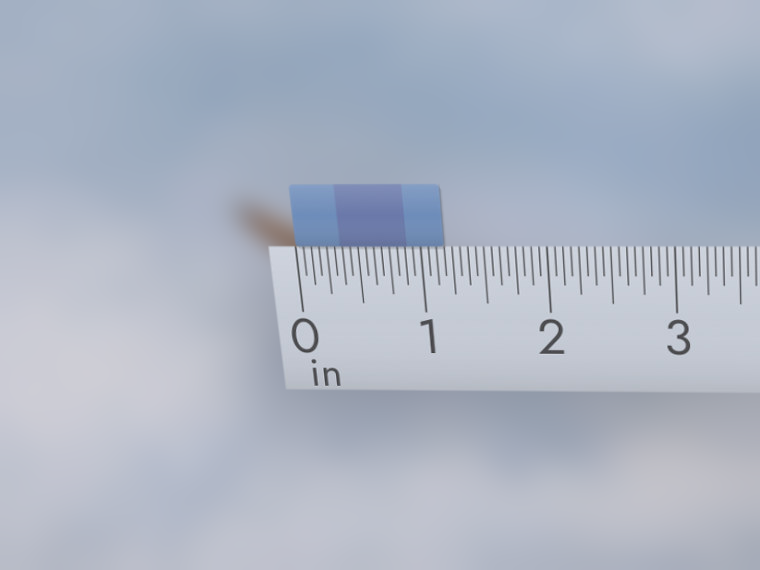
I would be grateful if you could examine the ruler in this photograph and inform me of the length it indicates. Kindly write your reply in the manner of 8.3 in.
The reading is 1.1875 in
